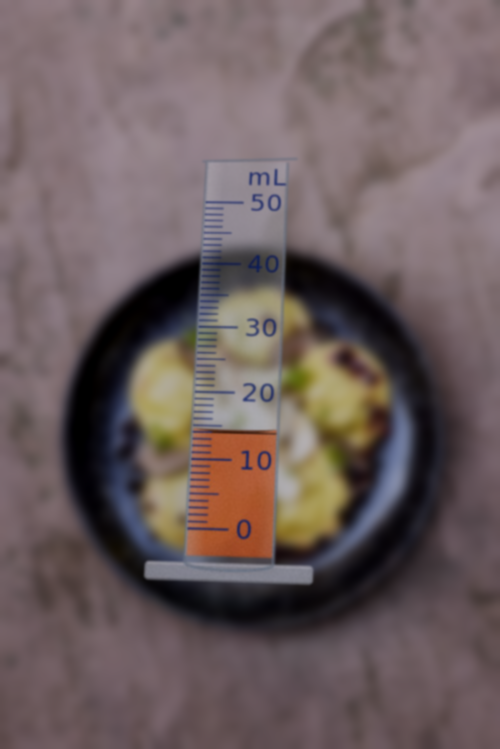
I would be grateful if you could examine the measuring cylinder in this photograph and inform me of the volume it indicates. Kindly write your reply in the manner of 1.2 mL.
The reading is 14 mL
